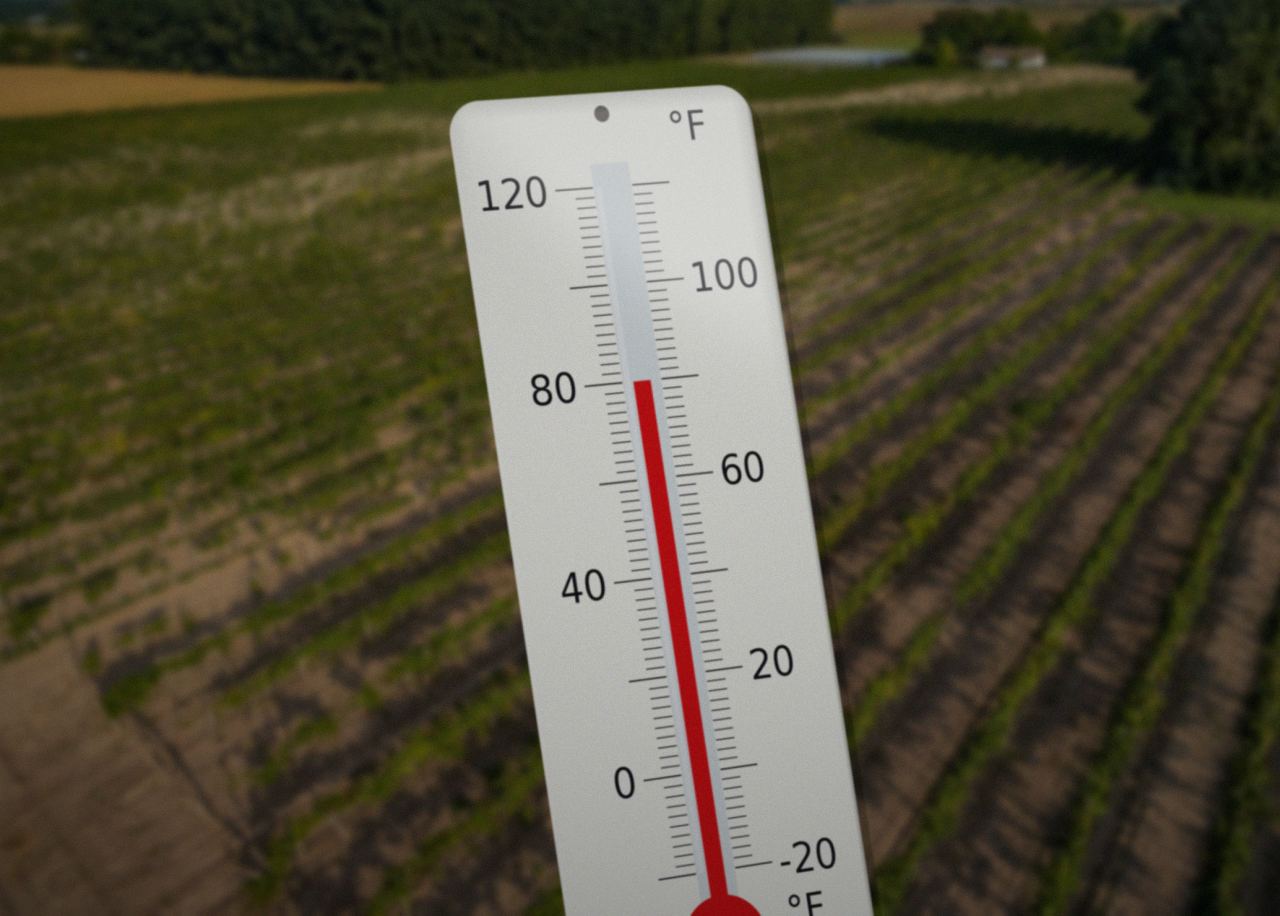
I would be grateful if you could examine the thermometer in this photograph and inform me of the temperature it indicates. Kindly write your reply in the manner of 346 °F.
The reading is 80 °F
